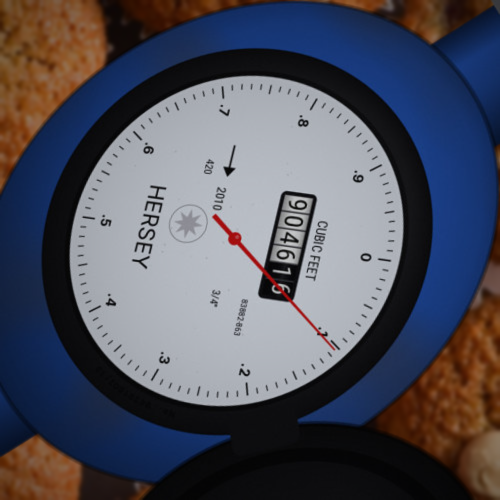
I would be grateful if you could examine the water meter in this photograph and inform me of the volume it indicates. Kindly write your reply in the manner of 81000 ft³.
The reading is 904616.10 ft³
